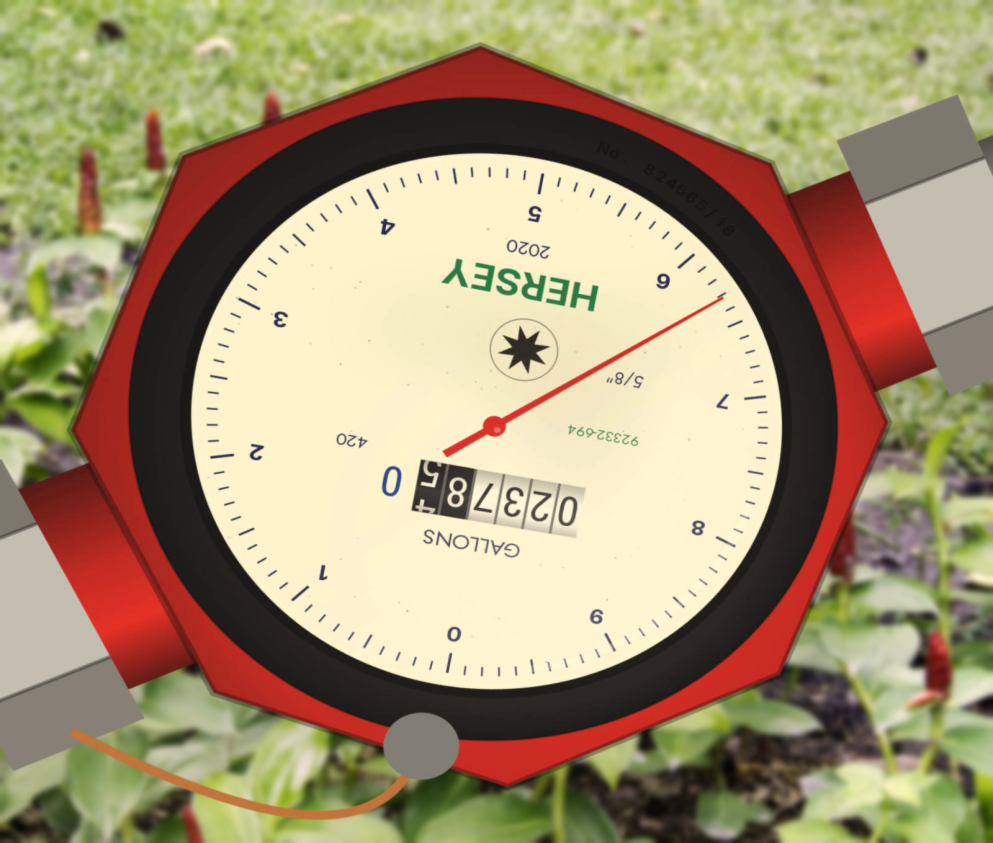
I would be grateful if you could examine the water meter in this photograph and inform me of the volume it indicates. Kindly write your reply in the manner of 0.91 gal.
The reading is 237846.3 gal
